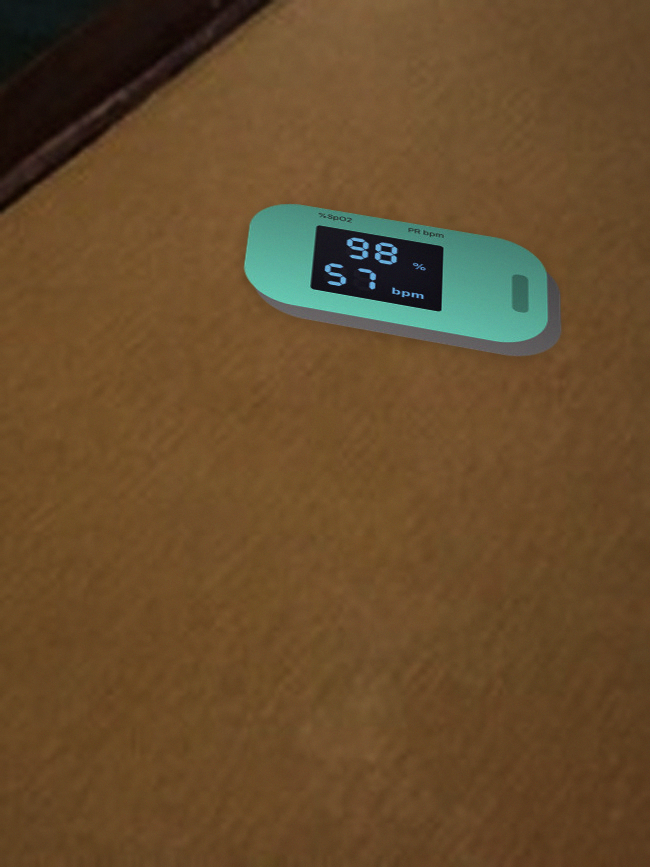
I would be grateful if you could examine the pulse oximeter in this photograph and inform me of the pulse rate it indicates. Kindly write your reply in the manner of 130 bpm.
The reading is 57 bpm
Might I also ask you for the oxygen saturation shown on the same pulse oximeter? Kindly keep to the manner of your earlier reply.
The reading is 98 %
